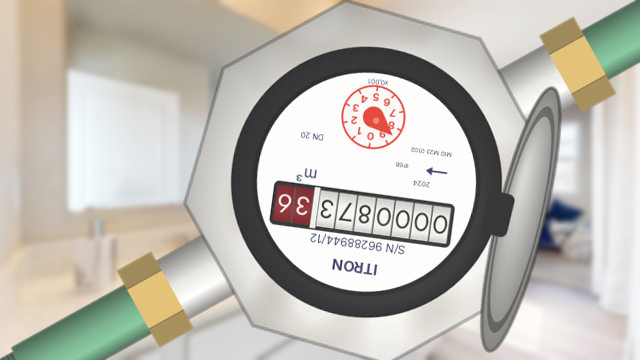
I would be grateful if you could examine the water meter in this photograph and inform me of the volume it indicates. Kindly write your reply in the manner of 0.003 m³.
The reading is 873.368 m³
